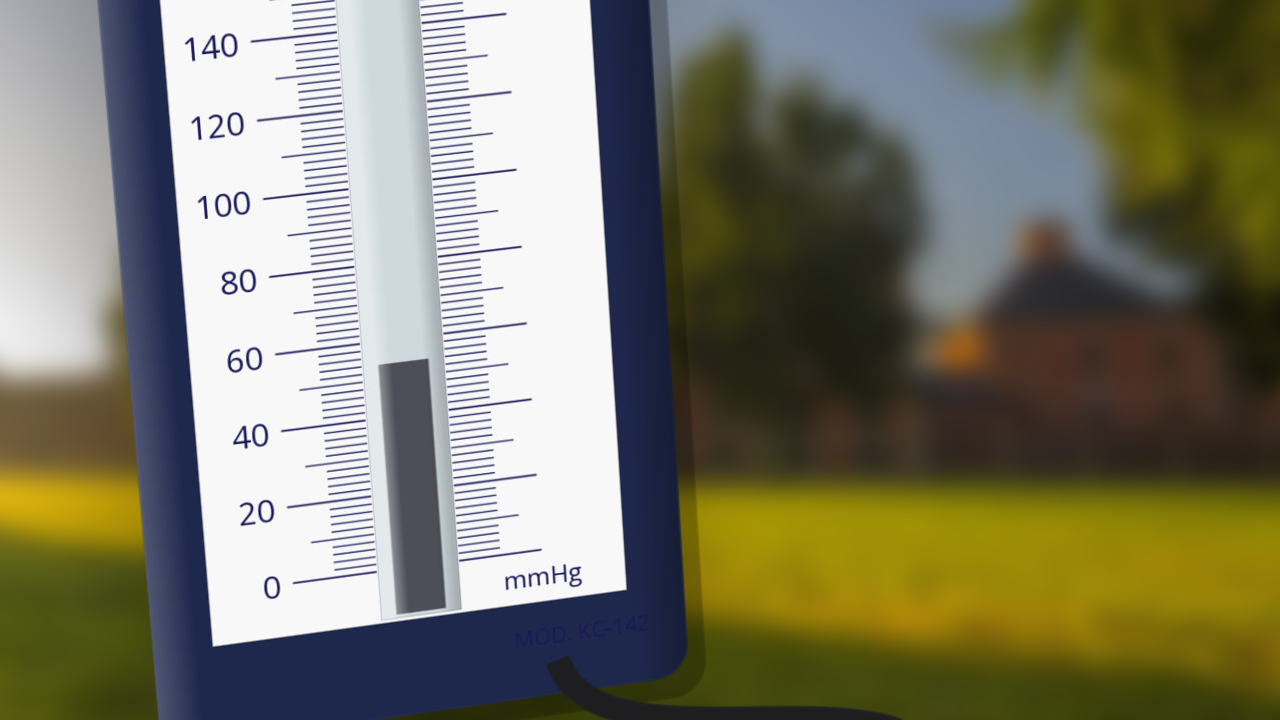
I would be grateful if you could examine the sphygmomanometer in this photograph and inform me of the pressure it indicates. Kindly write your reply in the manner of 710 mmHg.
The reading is 54 mmHg
